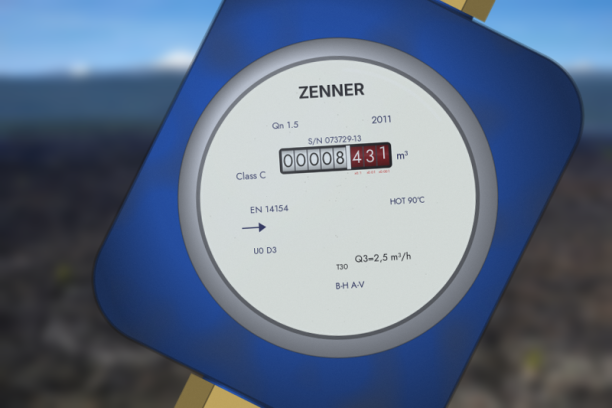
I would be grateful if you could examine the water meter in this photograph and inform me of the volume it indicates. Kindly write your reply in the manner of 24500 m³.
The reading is 8.431 m³
